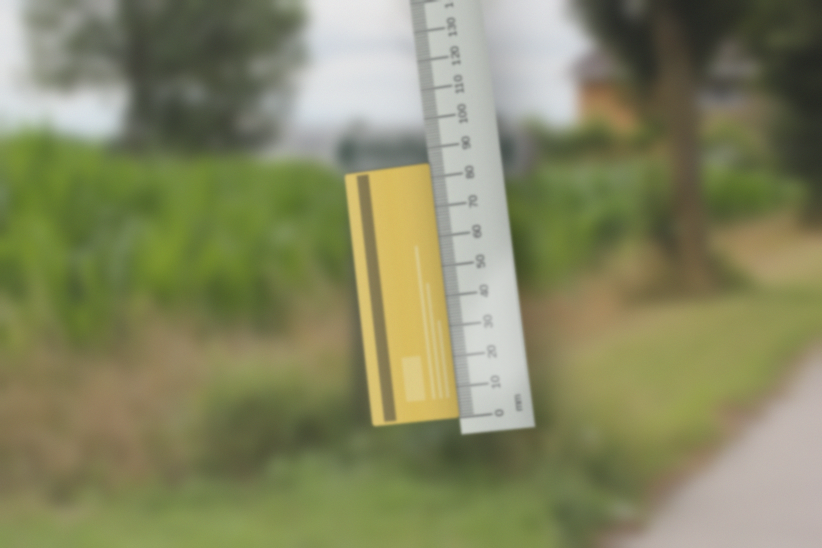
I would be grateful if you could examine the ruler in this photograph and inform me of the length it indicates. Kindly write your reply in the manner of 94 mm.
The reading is 85 mm
